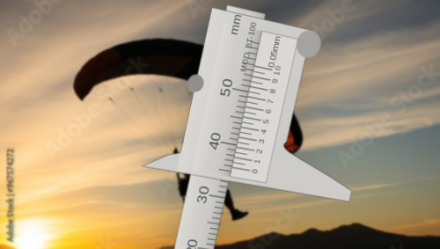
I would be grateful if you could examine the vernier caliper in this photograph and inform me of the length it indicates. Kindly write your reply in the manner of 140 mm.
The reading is 35.8 mm
